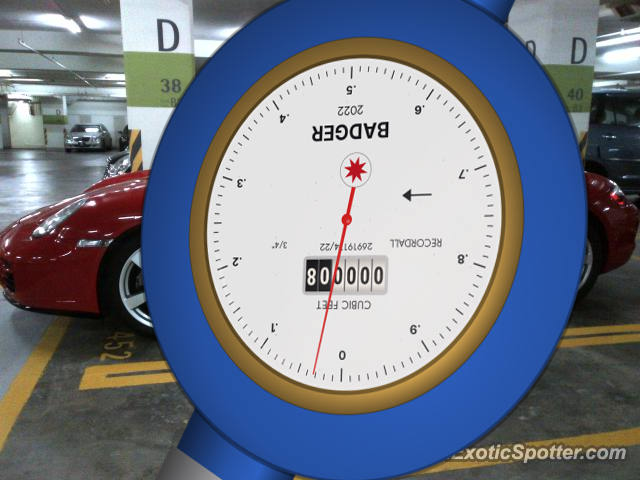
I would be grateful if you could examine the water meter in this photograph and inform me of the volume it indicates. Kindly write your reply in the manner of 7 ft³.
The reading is 8.03 ft³
